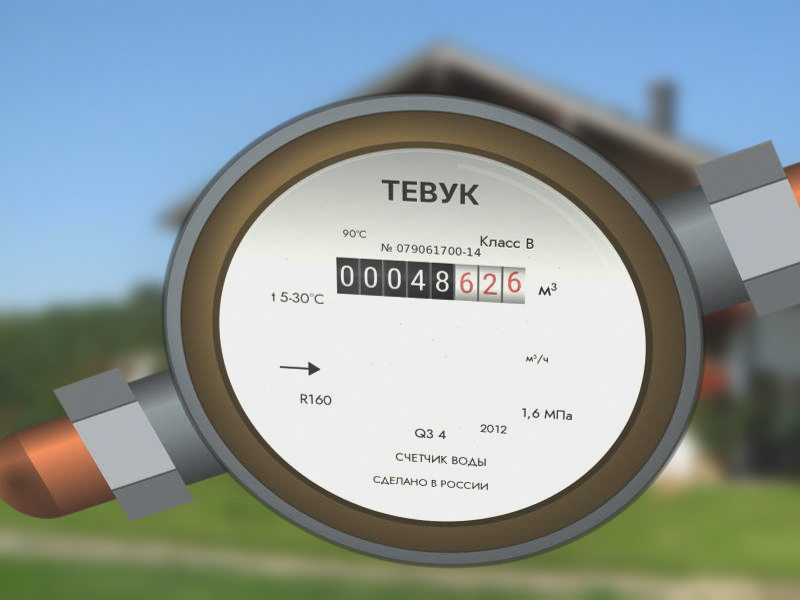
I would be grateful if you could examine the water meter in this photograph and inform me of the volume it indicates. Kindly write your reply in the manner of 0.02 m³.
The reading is 48.626 m³
